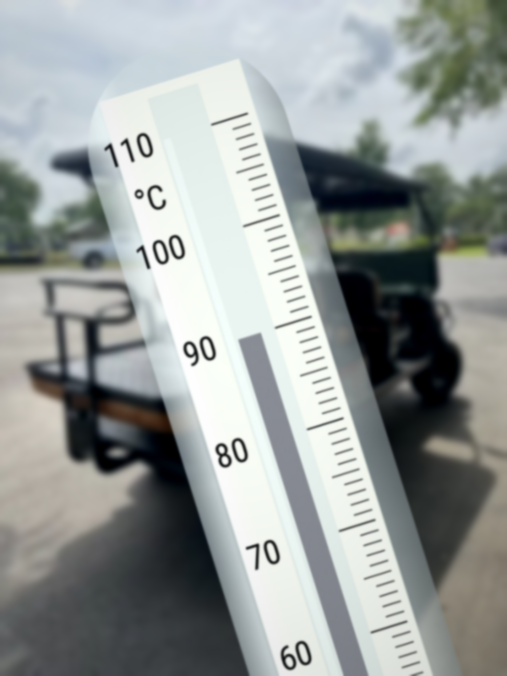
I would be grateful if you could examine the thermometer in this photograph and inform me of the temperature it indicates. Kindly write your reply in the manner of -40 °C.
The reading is 90 °C
